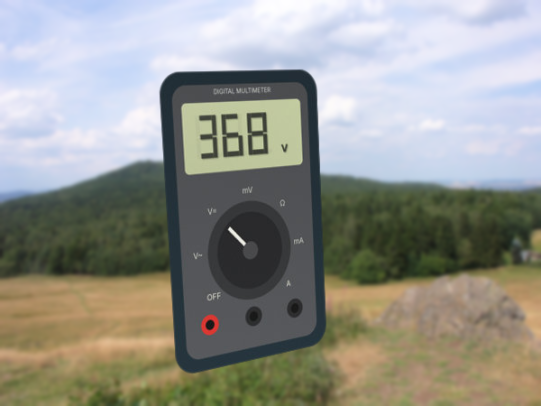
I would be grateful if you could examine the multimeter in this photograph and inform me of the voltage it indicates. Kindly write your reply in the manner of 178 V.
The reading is 368 V
